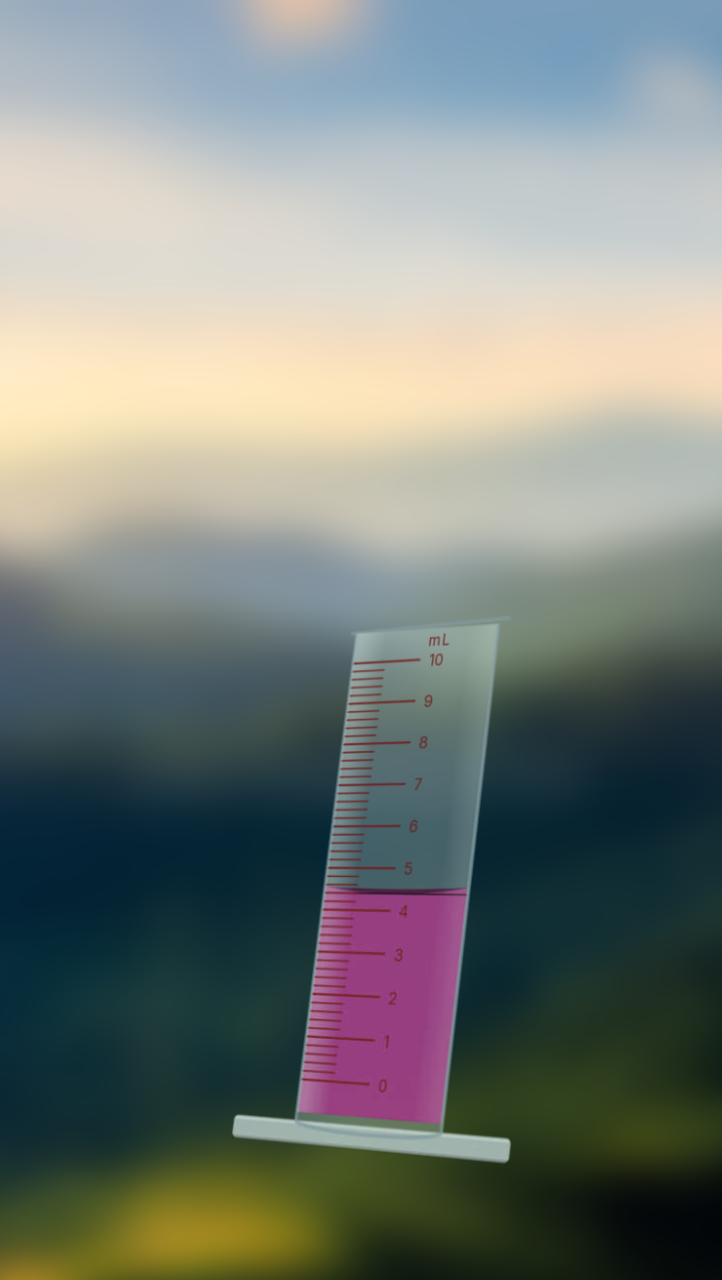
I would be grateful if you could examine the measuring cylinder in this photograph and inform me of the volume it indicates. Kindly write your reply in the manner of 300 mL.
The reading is 4.4 mL
